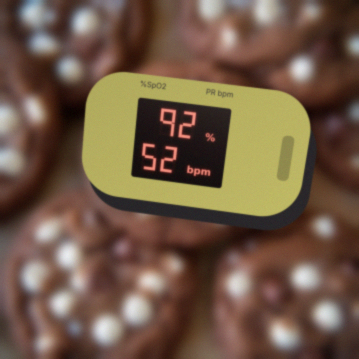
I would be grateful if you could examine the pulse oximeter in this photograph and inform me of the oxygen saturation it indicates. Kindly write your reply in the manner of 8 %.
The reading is 92 %
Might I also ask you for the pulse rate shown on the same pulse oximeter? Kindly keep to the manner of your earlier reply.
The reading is 52 bpm
